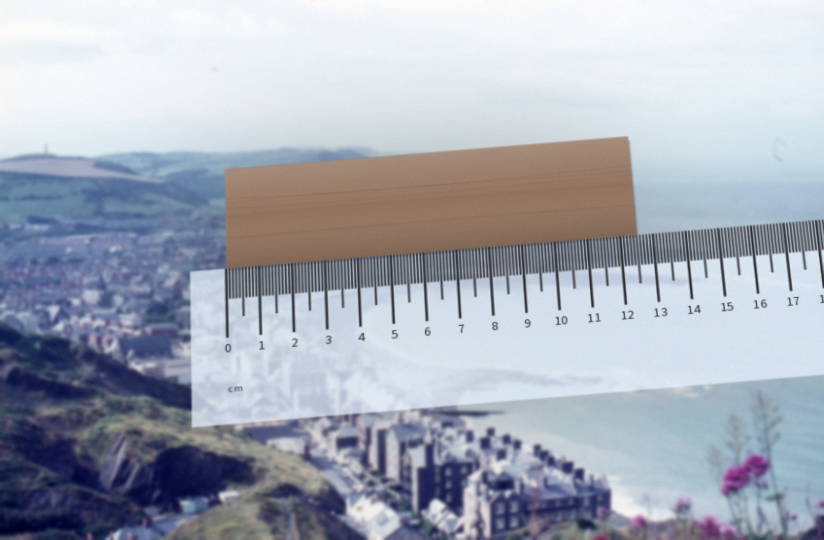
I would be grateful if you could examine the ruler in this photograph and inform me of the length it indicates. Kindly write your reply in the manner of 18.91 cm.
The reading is 12.5 cm
